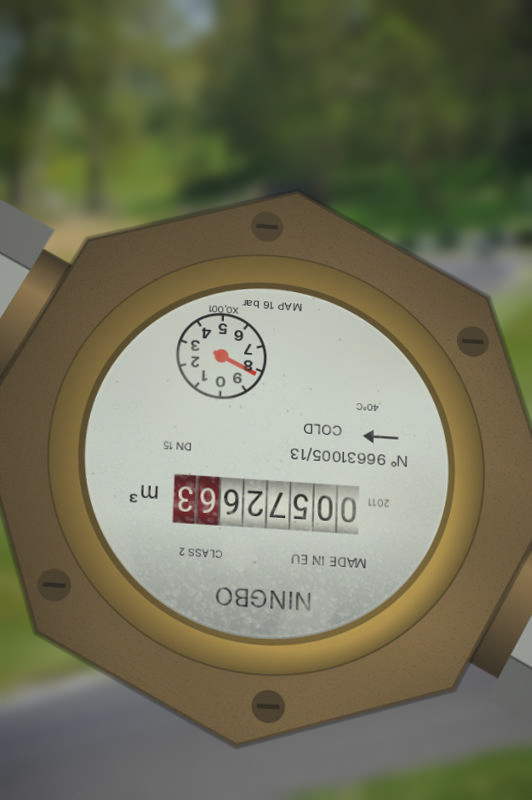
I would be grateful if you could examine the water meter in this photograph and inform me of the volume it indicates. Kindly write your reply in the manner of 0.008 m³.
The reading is 5726.638 m³
